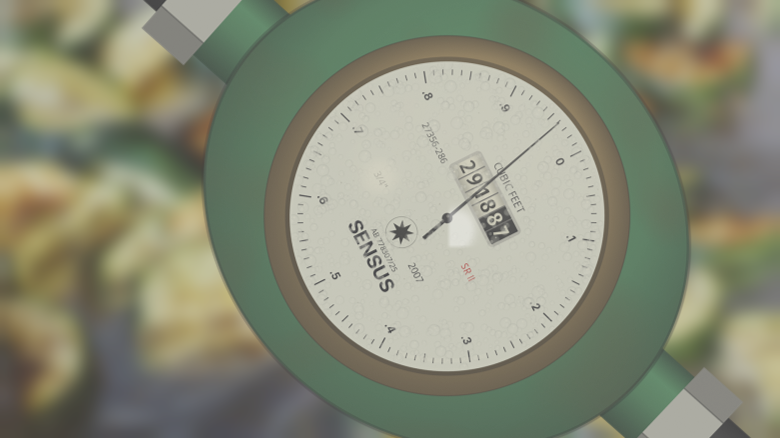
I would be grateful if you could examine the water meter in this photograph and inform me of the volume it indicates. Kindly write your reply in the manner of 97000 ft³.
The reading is 291886.96 ft³
